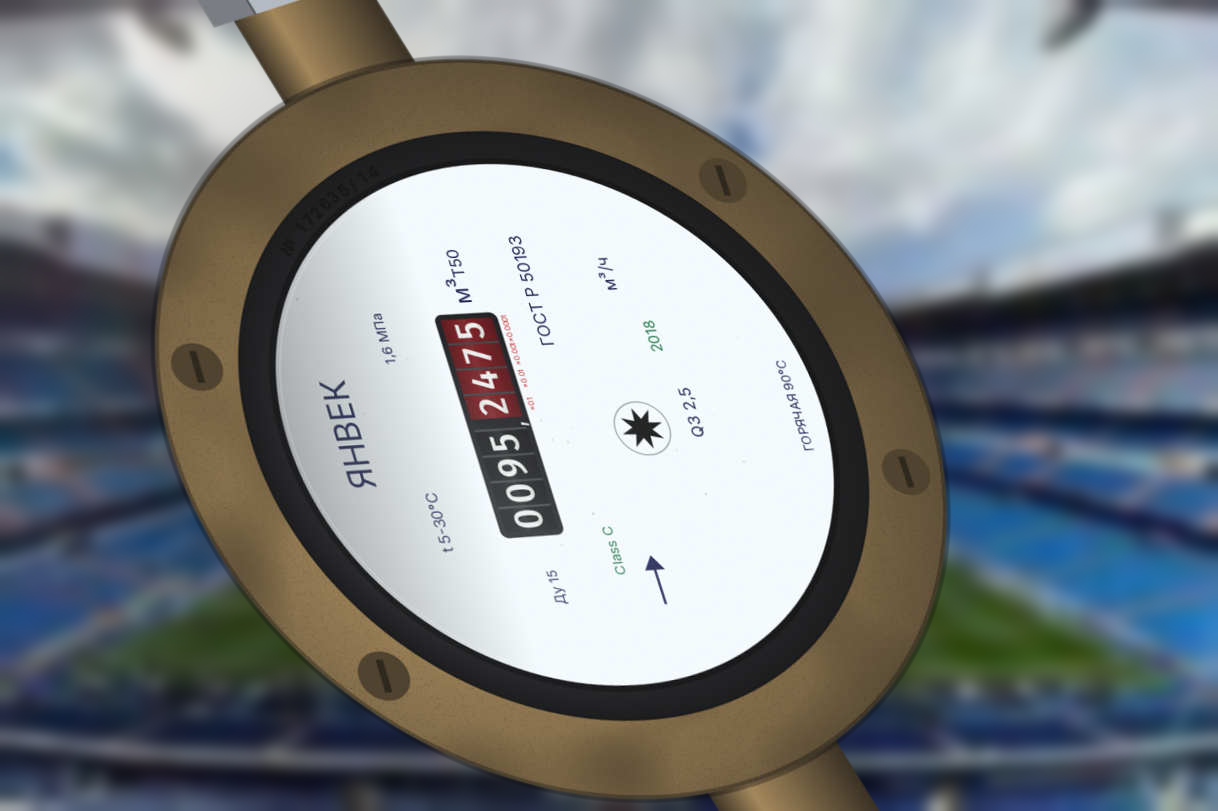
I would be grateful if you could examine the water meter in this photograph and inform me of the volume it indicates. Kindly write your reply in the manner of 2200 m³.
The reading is 95.2475 m³
